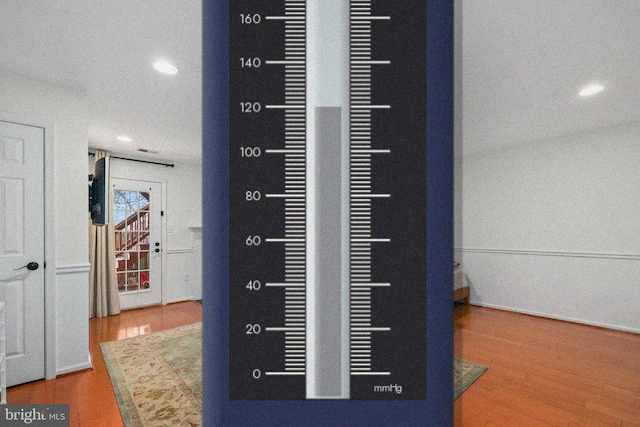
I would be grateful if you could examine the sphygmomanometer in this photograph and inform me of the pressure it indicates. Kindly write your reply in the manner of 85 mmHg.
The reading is 120 mmHg
